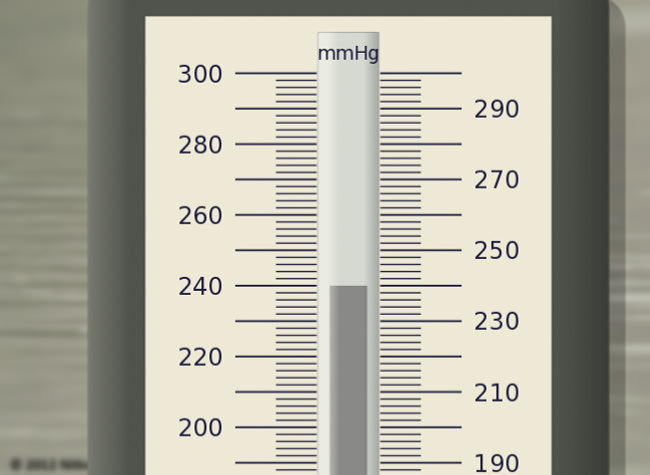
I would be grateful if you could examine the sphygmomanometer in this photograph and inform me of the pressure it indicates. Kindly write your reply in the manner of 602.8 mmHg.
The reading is 240 mmHg
